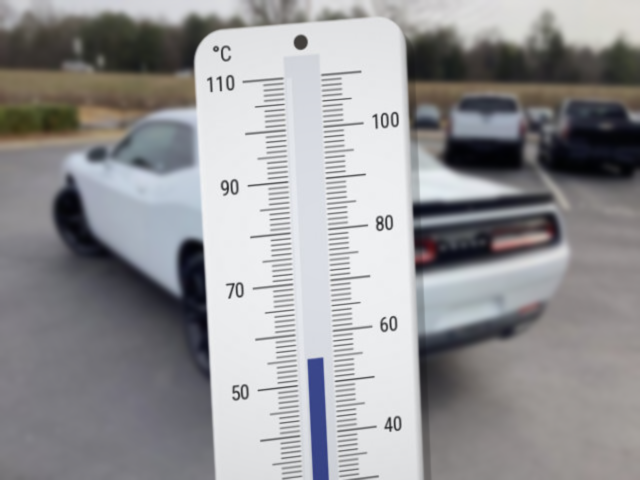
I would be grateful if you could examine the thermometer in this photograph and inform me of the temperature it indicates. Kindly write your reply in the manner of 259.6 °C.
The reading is 55 °C
